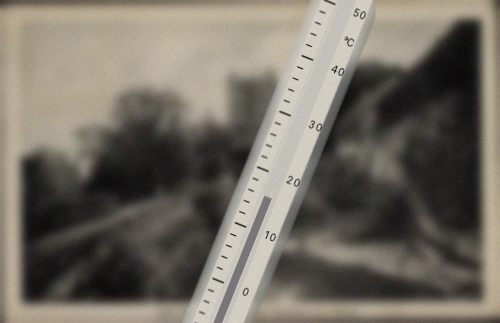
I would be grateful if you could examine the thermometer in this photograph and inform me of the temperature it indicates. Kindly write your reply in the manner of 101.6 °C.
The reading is 16 °C
